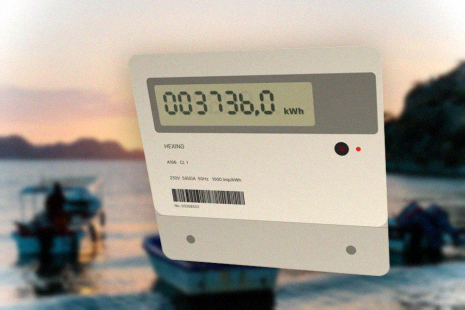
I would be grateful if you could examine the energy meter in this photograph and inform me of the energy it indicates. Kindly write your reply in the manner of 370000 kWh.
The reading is 3736.0 kWh
